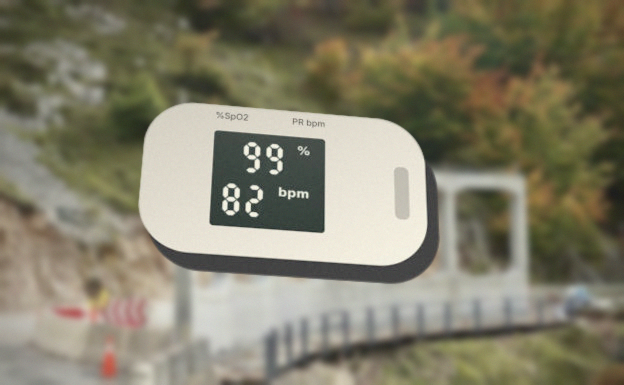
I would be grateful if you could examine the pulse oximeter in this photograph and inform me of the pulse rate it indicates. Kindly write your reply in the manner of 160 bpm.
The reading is 82 bpm
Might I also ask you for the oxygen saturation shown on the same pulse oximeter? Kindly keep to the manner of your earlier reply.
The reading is 99 %
